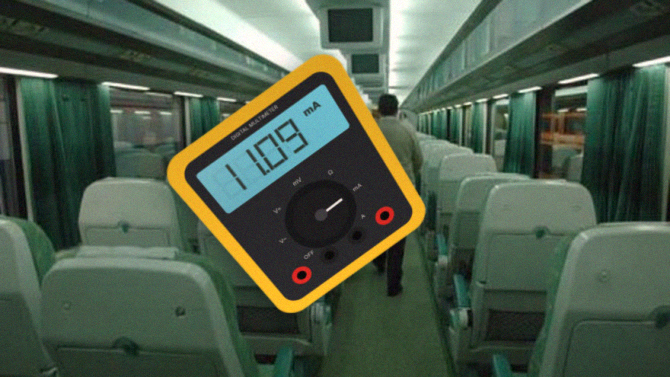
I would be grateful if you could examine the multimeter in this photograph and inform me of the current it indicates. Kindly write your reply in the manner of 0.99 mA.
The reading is 11.09 mA
